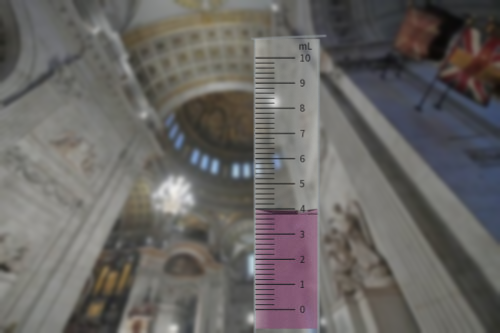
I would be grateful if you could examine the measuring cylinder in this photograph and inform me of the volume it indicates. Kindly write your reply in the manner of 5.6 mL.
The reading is 3.8 mL
